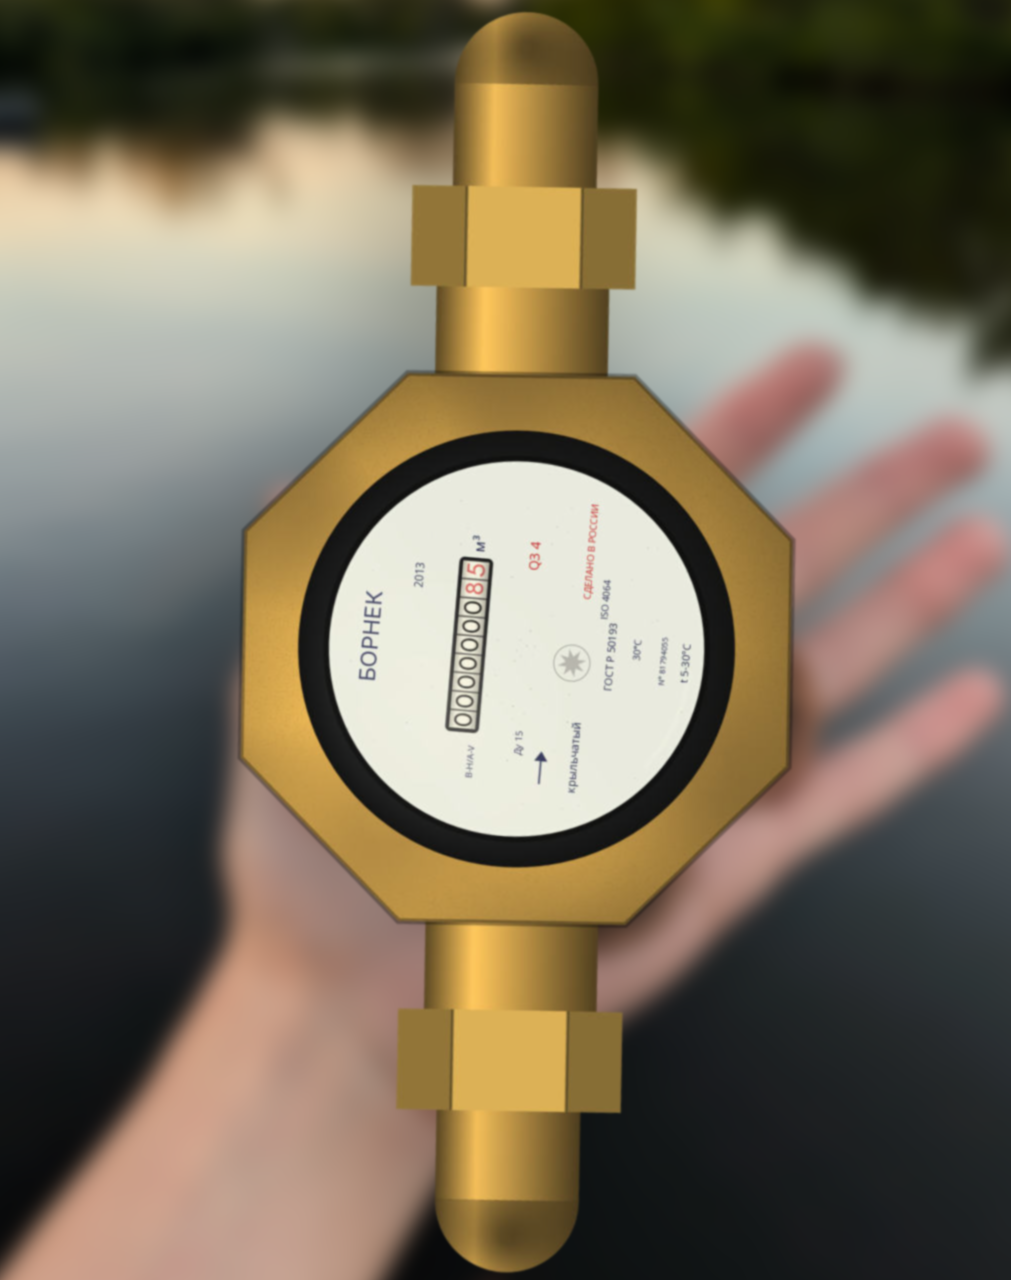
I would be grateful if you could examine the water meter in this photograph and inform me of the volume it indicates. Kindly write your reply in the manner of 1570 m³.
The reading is 0.85 m³
